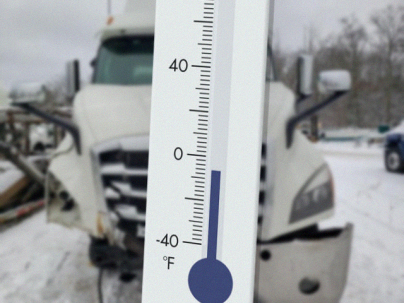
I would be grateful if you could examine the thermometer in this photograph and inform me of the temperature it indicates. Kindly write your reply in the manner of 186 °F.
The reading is -6 °F
